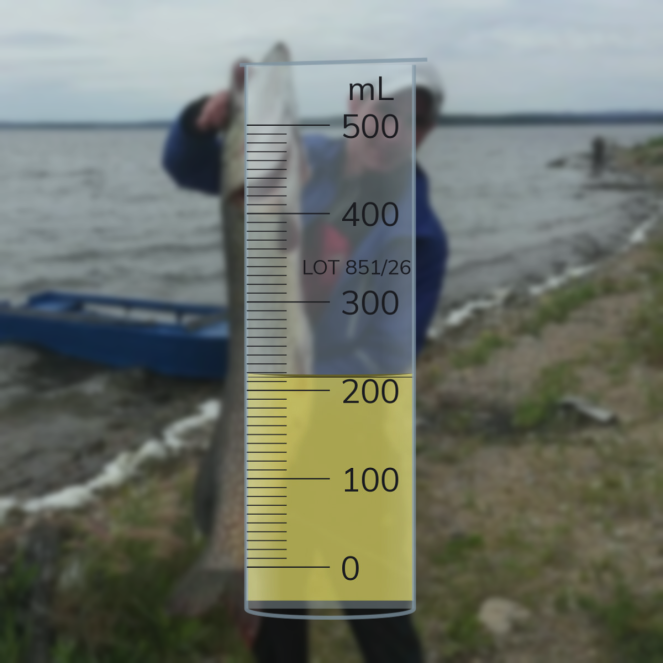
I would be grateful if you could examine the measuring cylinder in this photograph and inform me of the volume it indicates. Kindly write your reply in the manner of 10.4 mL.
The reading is 215 mL
